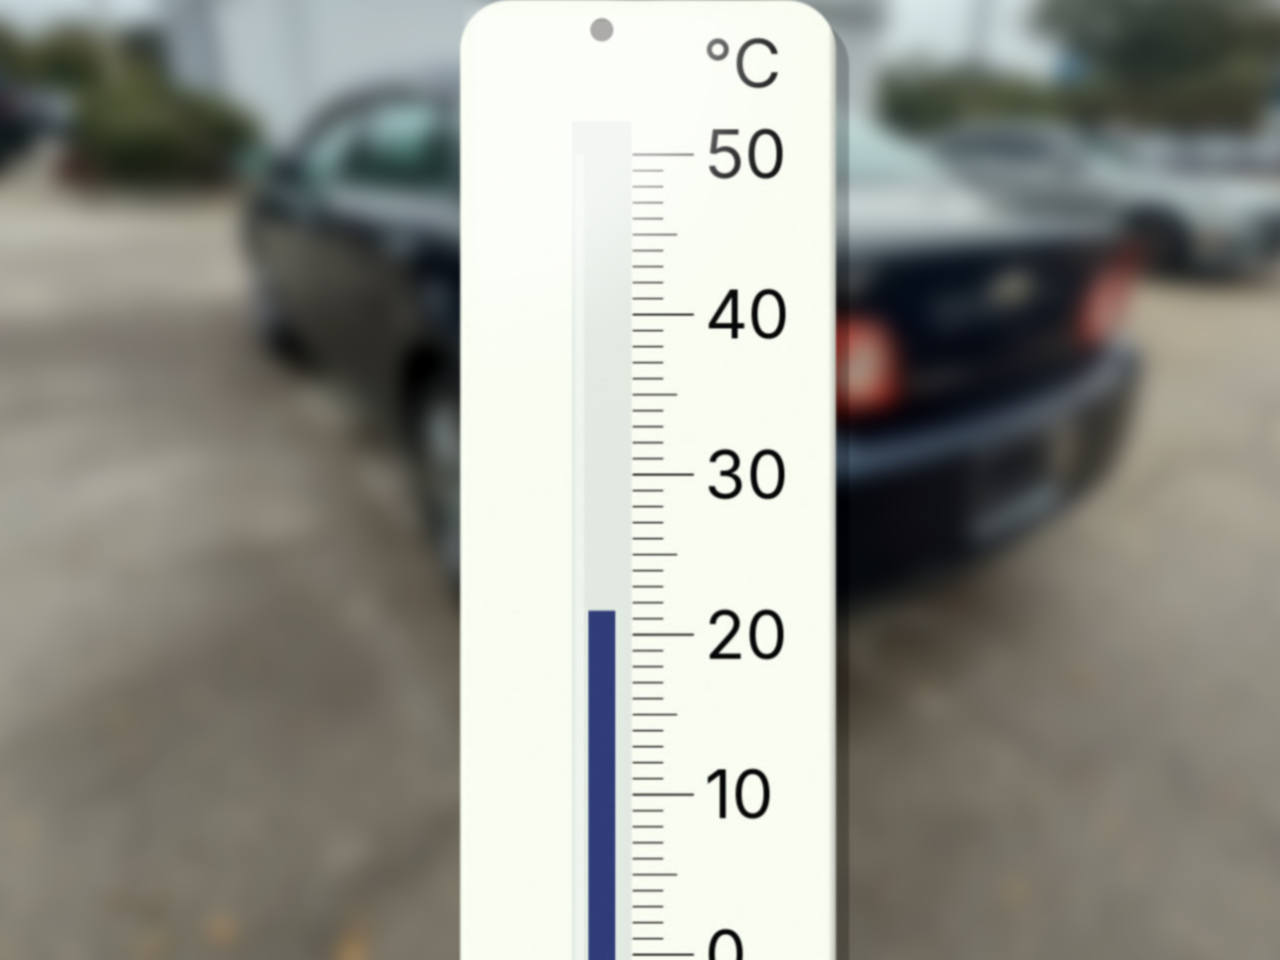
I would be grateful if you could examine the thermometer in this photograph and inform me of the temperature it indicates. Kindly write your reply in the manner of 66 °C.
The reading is 21.5 °C
